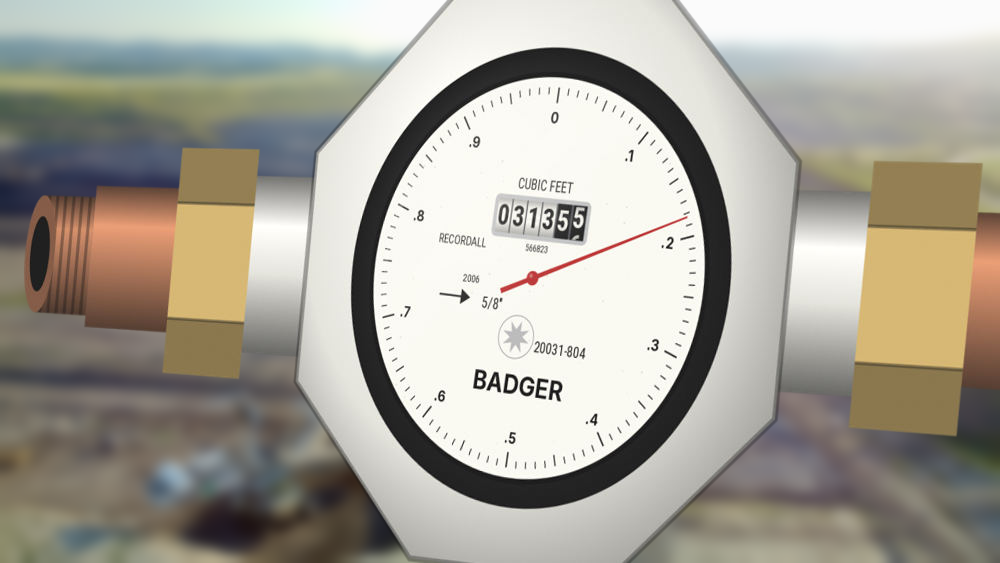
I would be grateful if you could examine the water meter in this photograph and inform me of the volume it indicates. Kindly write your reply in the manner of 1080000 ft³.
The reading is 31355.18 ft³
